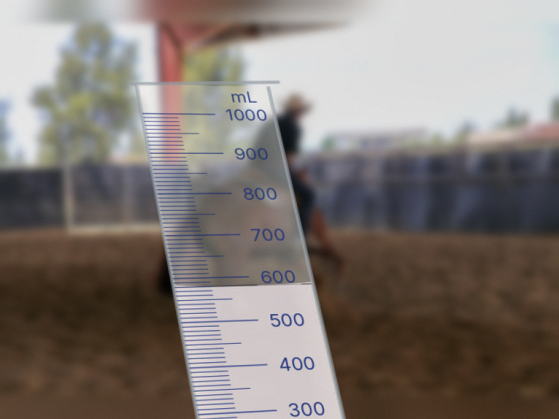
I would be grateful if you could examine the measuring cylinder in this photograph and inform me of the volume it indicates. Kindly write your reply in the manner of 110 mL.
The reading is 580 mL
